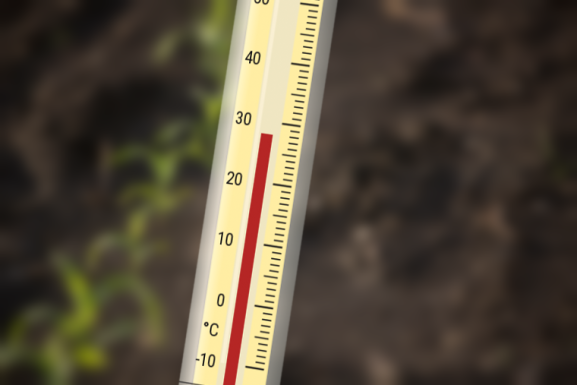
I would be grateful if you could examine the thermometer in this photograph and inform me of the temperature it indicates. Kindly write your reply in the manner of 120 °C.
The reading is 28 °C
